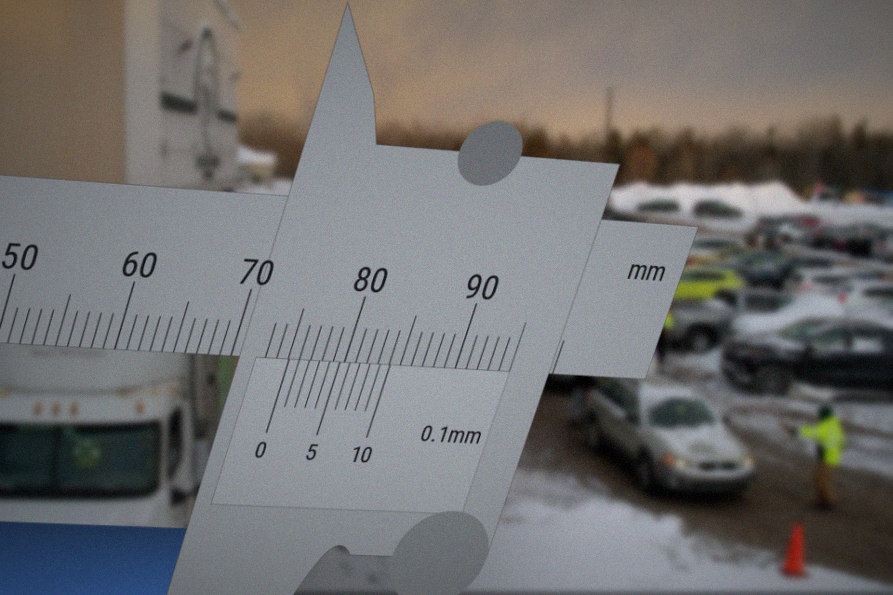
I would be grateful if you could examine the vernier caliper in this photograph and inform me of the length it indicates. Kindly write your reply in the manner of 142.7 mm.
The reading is 75.1 mm
